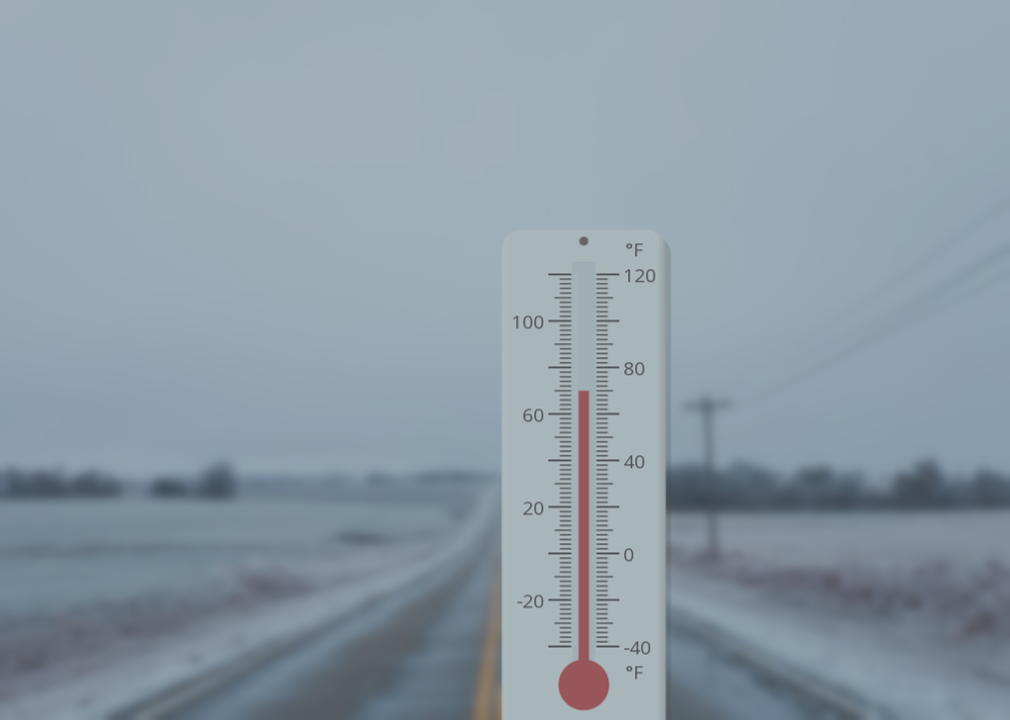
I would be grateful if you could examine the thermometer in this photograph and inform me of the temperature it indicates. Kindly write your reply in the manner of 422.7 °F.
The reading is 70 °F
